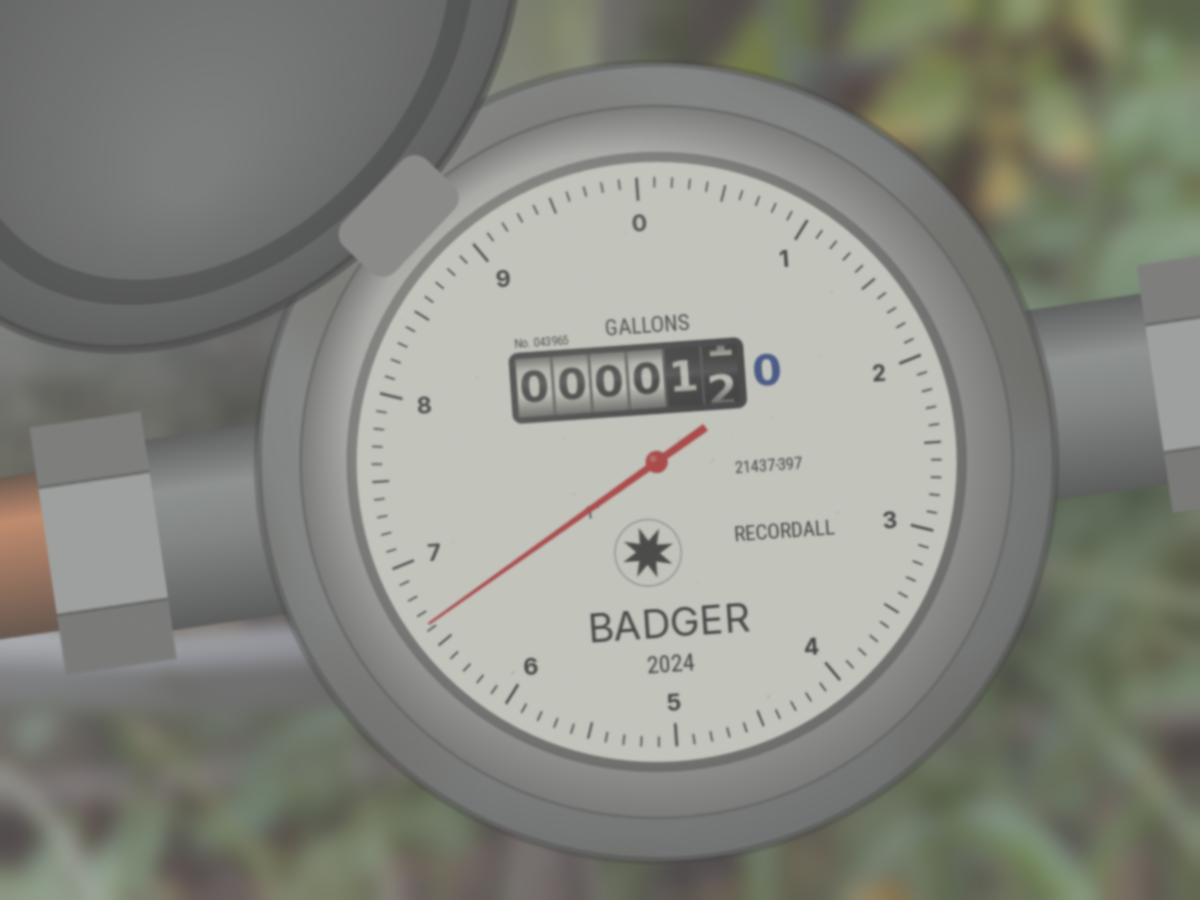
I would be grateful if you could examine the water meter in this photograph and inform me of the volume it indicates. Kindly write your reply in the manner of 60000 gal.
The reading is 116.6 gal
